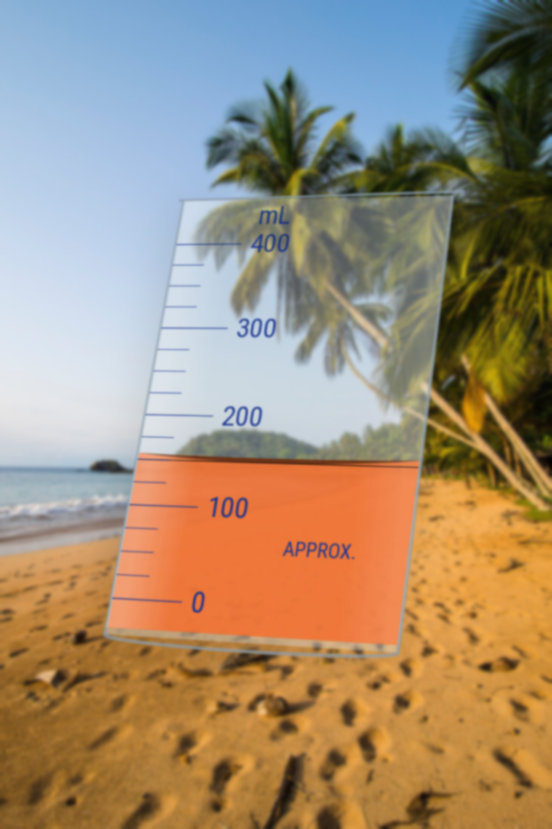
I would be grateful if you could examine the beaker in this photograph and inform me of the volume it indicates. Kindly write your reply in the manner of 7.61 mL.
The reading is 150 mL
